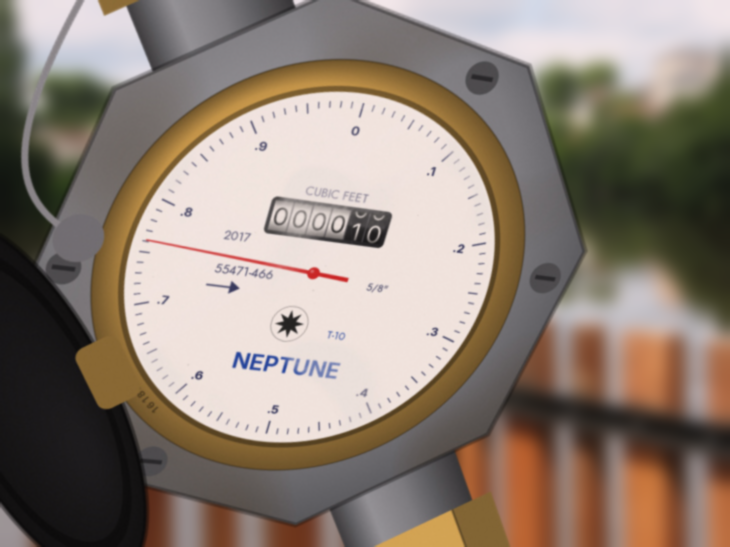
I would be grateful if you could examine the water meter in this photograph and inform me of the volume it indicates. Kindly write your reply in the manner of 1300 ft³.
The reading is 9.76 ft³
